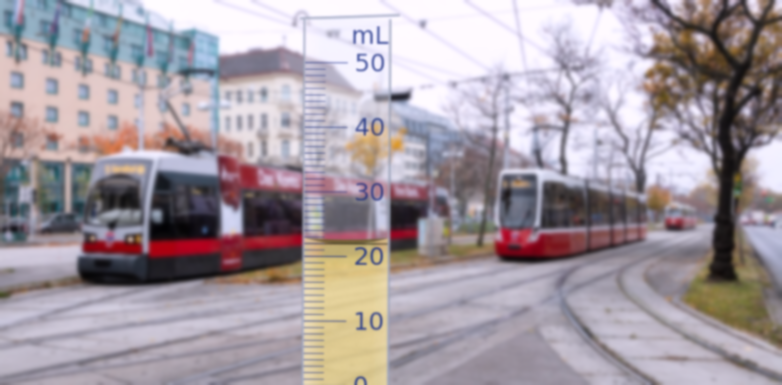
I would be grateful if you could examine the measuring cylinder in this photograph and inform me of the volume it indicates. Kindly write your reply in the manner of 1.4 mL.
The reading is 22 mL
